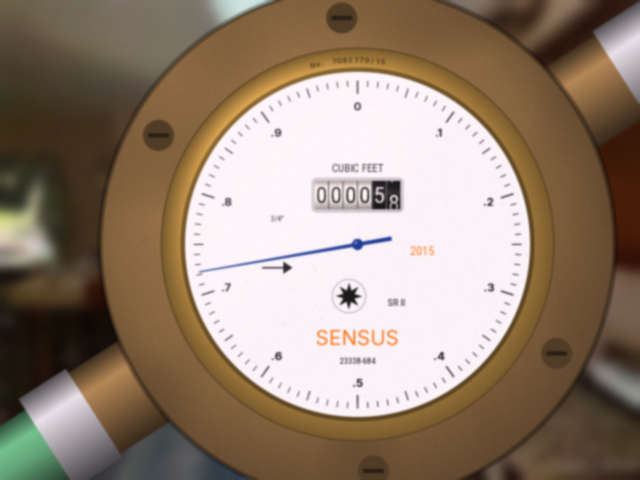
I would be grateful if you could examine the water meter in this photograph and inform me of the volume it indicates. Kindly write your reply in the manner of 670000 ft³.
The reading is 57.72 ft³
